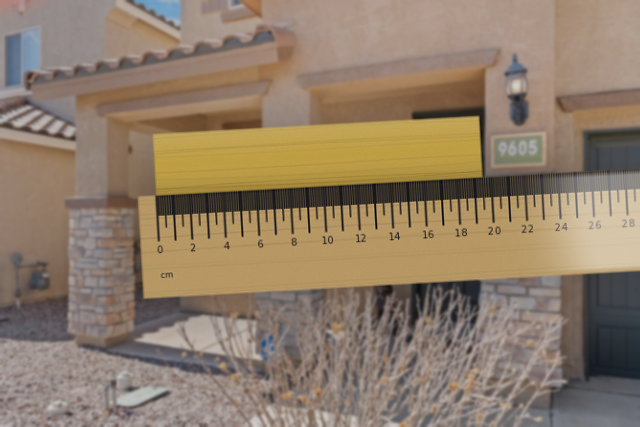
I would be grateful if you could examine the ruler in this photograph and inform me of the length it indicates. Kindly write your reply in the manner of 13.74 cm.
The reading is 19.5 cm
